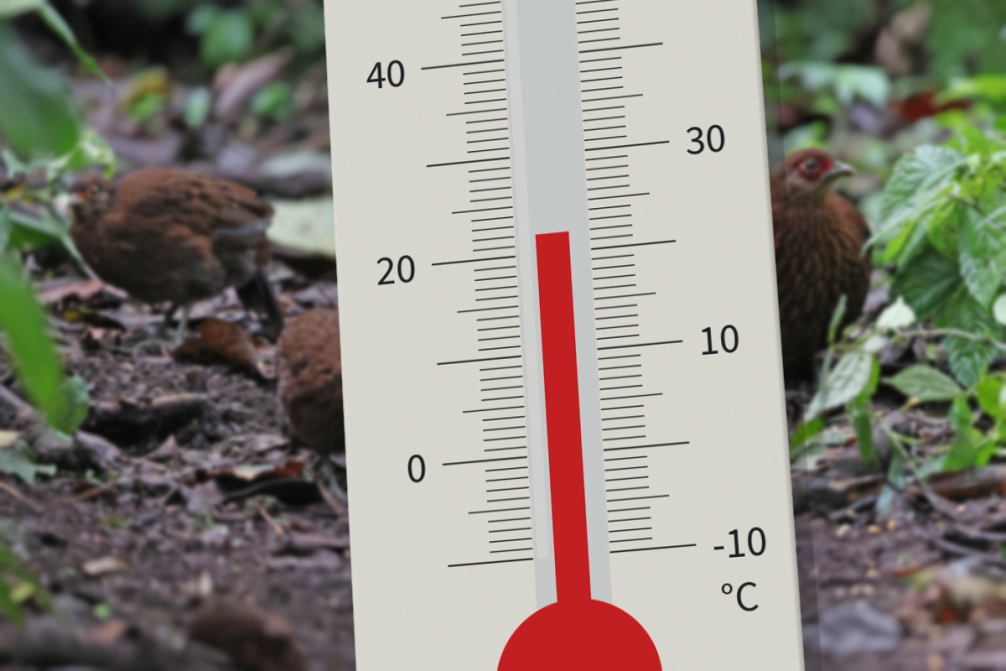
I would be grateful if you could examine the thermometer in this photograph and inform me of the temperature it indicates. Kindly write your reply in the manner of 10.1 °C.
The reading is 22 °C
